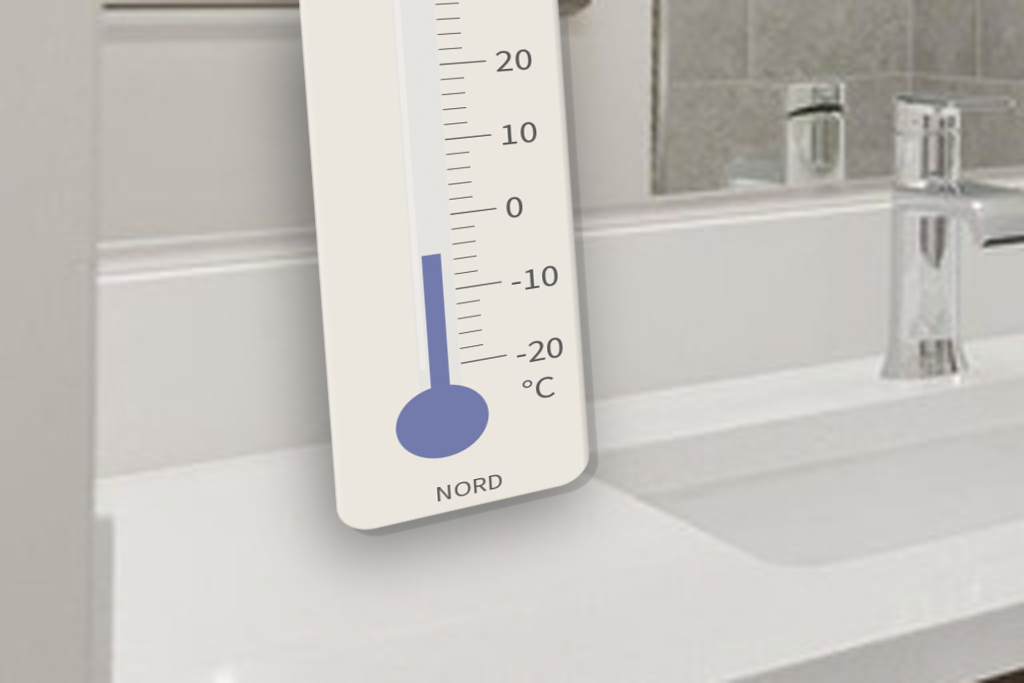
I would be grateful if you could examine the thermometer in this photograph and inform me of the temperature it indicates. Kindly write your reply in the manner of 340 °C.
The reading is -5 °C
